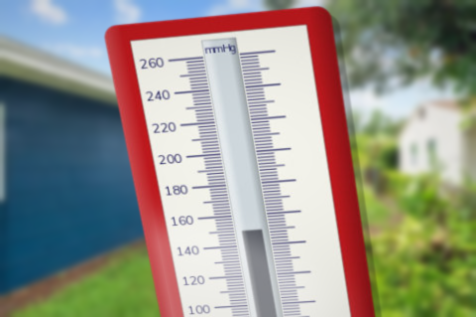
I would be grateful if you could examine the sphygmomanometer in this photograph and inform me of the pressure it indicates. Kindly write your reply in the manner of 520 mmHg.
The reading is 150 mmHg
